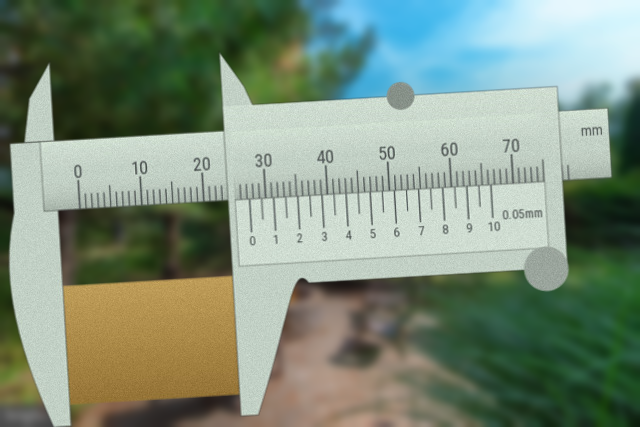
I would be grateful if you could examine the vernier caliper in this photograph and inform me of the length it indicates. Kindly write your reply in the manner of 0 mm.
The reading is 27.4 mm
